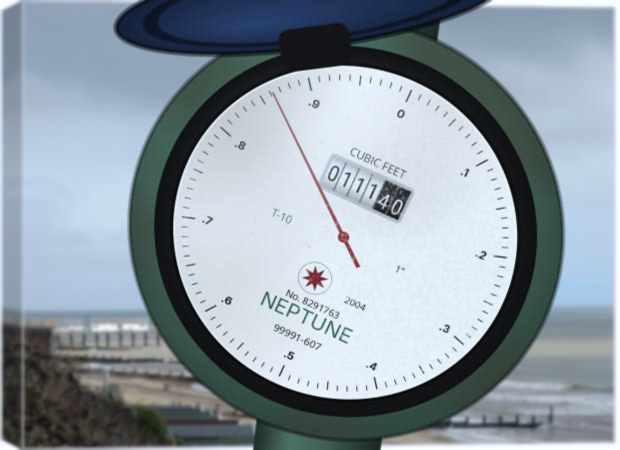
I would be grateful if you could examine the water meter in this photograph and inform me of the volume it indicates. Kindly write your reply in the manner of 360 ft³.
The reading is 11139.86 ft³
